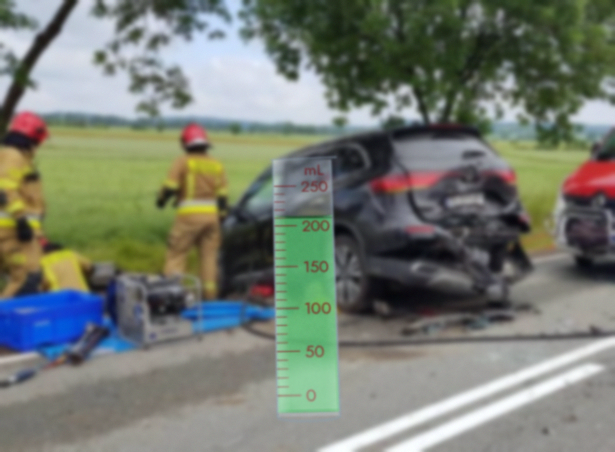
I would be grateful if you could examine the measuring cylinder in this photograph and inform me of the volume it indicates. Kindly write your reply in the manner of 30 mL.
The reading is 210 mL
